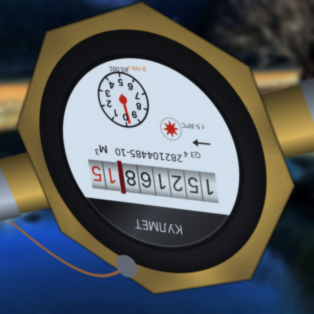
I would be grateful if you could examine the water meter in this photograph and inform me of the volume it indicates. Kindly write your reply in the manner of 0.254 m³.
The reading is 152168.149 m³
